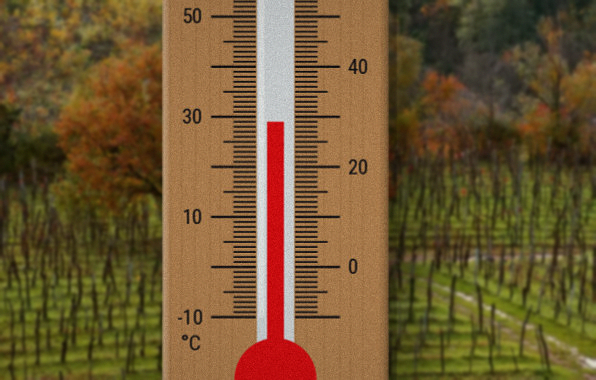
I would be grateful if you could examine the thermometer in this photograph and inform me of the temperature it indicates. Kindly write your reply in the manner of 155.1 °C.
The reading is 29 °C
